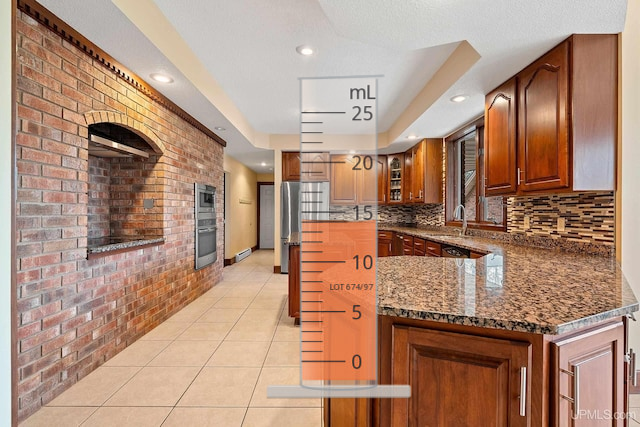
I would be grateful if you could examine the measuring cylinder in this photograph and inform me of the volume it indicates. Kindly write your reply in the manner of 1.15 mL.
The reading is 14 mL
